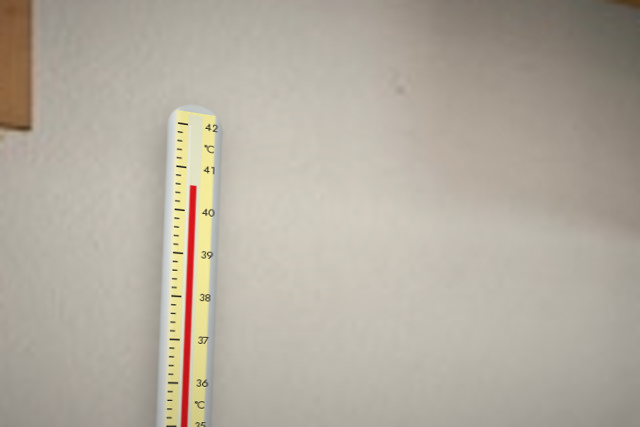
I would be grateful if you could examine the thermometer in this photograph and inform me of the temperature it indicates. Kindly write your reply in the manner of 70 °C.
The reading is 40.6 °C
